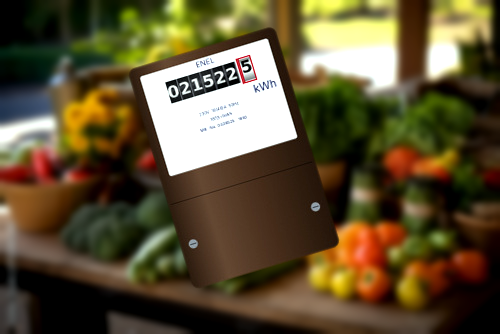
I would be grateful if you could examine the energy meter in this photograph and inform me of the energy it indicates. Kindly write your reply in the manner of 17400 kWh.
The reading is 21522.5 kWh
